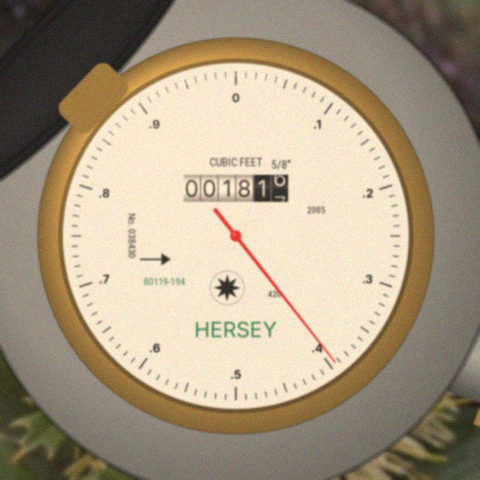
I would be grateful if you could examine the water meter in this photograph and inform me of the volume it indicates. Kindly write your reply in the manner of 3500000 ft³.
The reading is 1816.39 ft³
